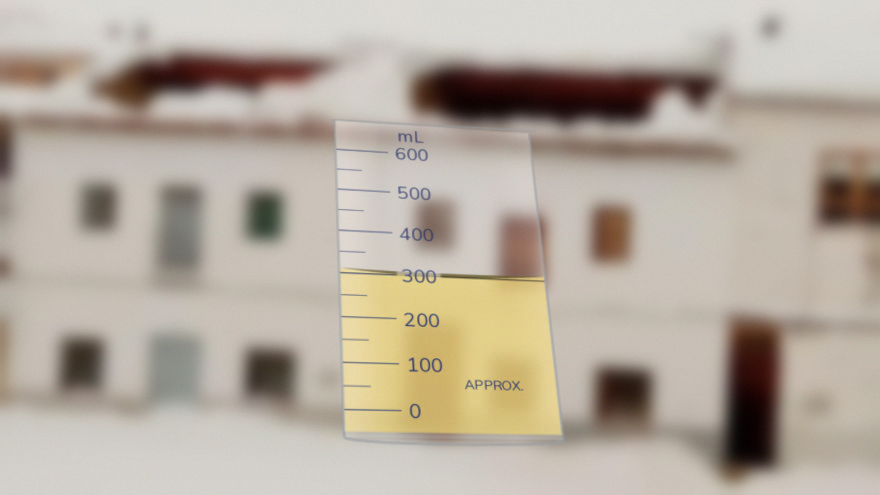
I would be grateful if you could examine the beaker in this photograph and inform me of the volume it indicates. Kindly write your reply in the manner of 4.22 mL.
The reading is 300 mL
